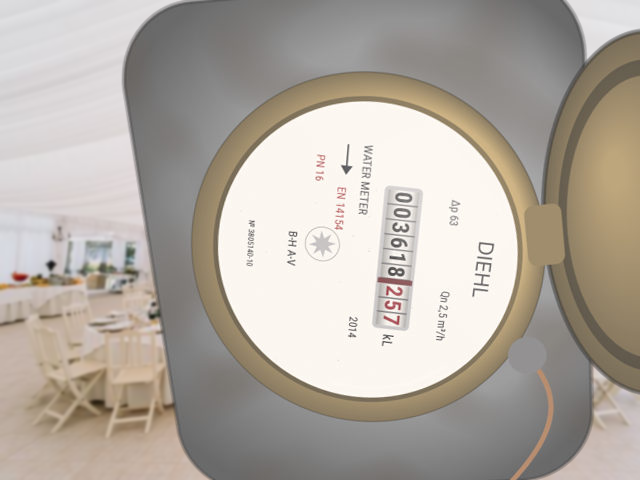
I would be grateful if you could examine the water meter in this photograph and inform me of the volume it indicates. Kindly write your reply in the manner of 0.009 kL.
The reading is 3618.257 kL
